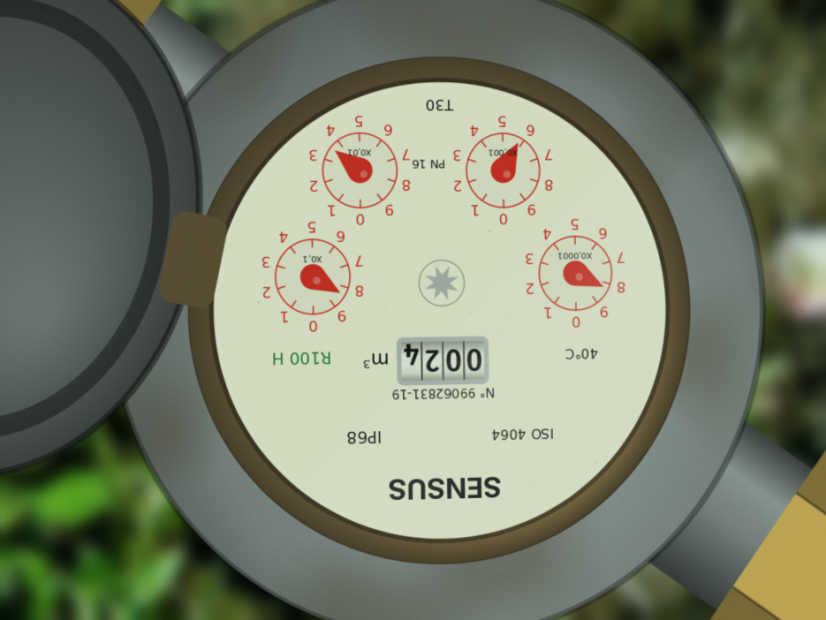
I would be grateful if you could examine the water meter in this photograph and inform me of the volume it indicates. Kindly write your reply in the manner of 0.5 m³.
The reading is 23.8358 m³
